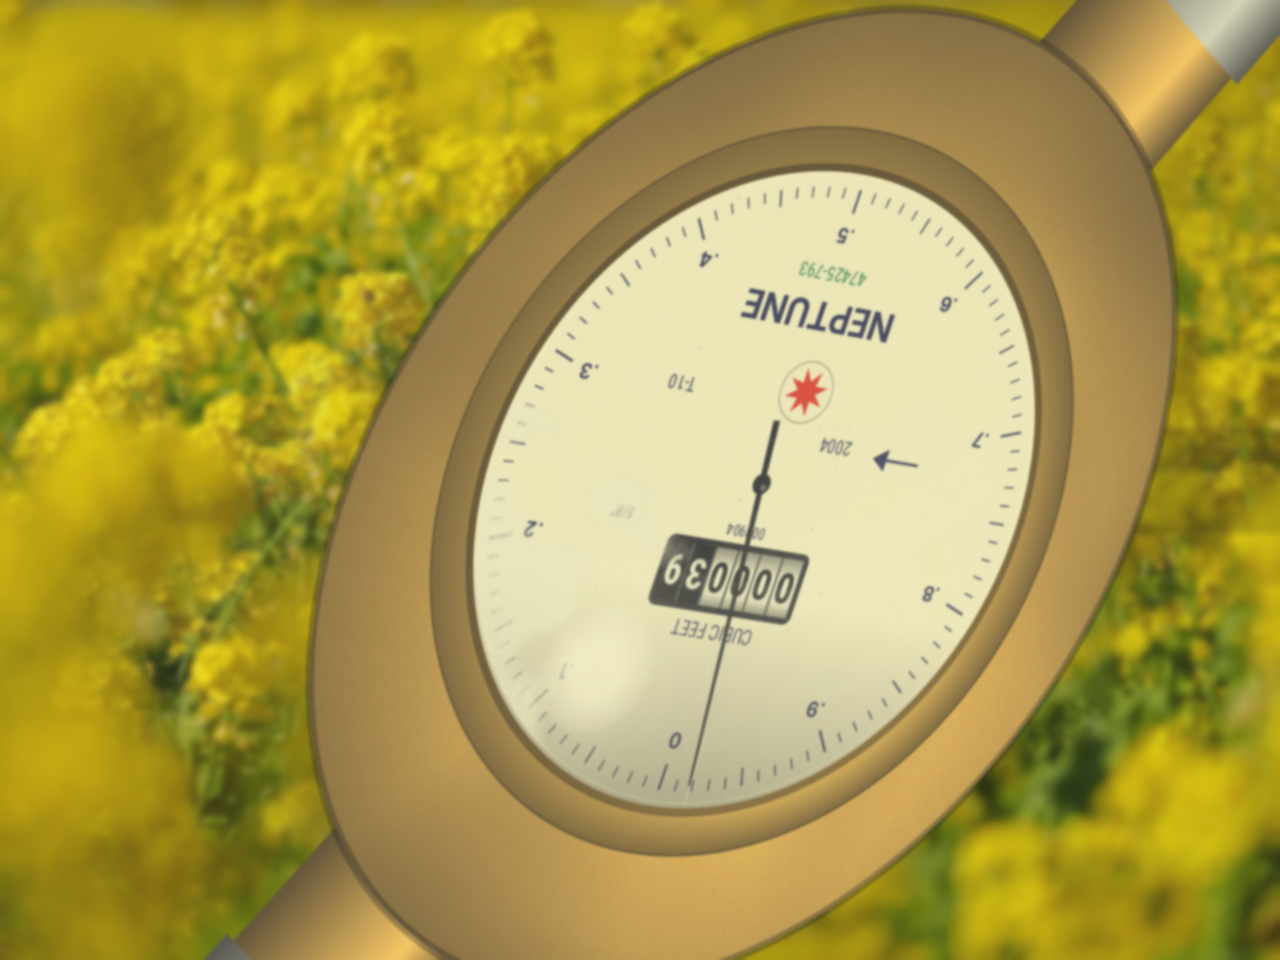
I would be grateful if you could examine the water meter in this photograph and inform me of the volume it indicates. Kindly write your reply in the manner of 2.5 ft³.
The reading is 38.98 ft³
